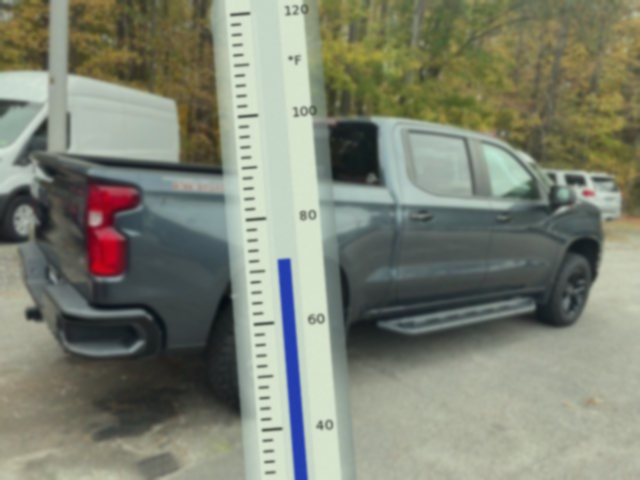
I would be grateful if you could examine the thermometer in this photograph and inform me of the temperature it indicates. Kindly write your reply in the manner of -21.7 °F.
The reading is 72 °F
